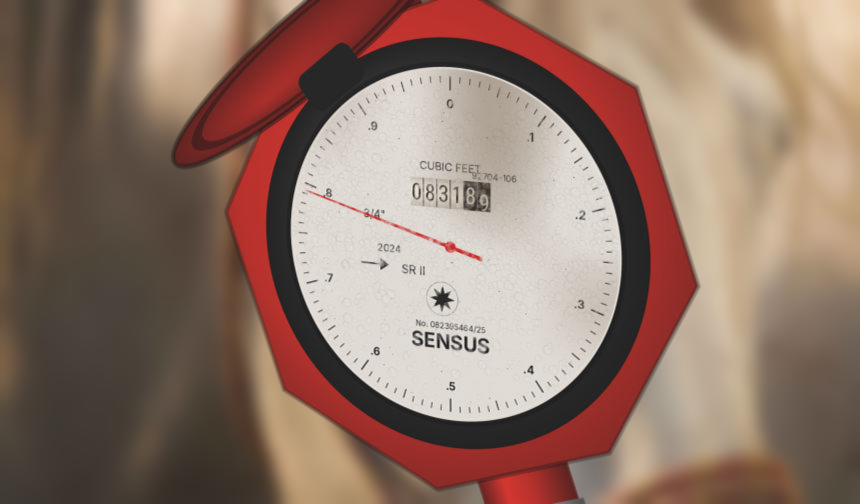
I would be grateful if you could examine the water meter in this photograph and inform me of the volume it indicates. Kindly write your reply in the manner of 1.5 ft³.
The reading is 83188.79 ft³
